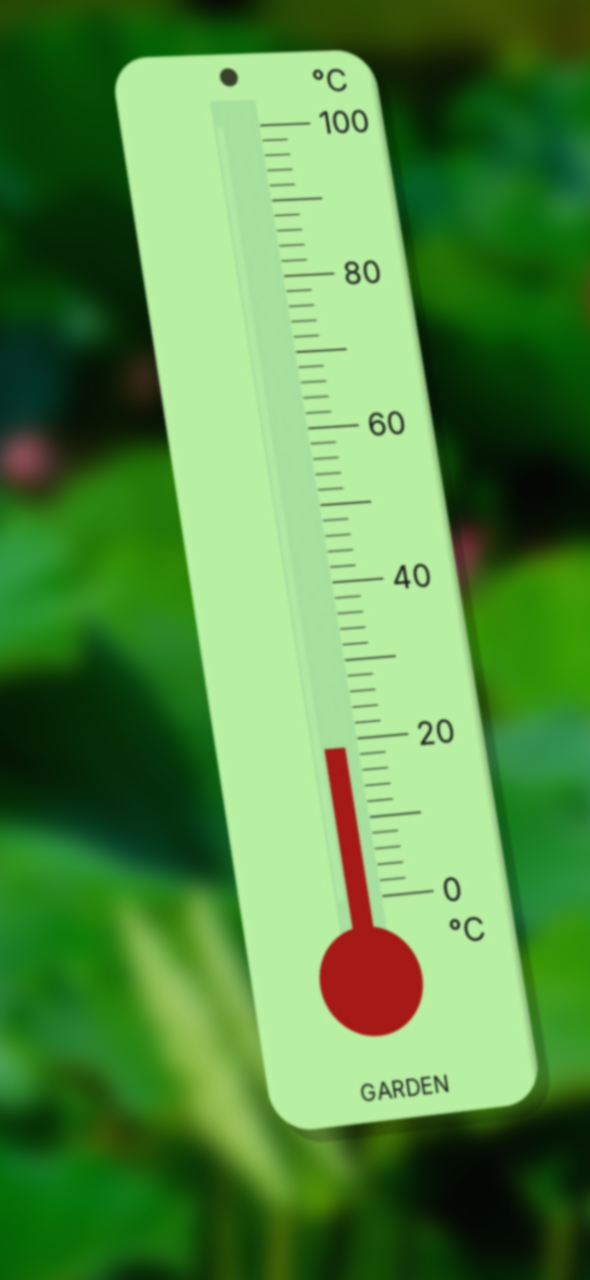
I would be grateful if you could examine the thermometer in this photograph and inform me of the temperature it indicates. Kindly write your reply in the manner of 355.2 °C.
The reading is 19 °C
